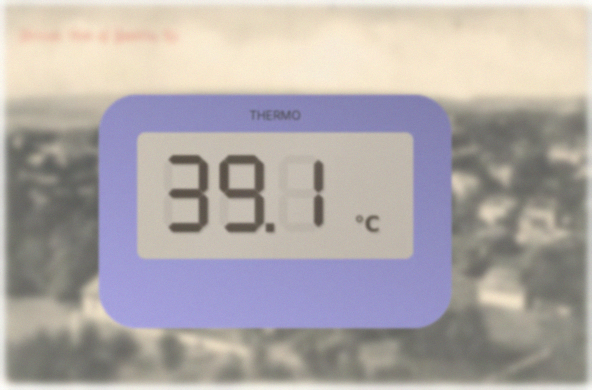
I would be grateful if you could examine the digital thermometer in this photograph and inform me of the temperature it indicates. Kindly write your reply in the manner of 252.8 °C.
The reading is 39.1 °C
